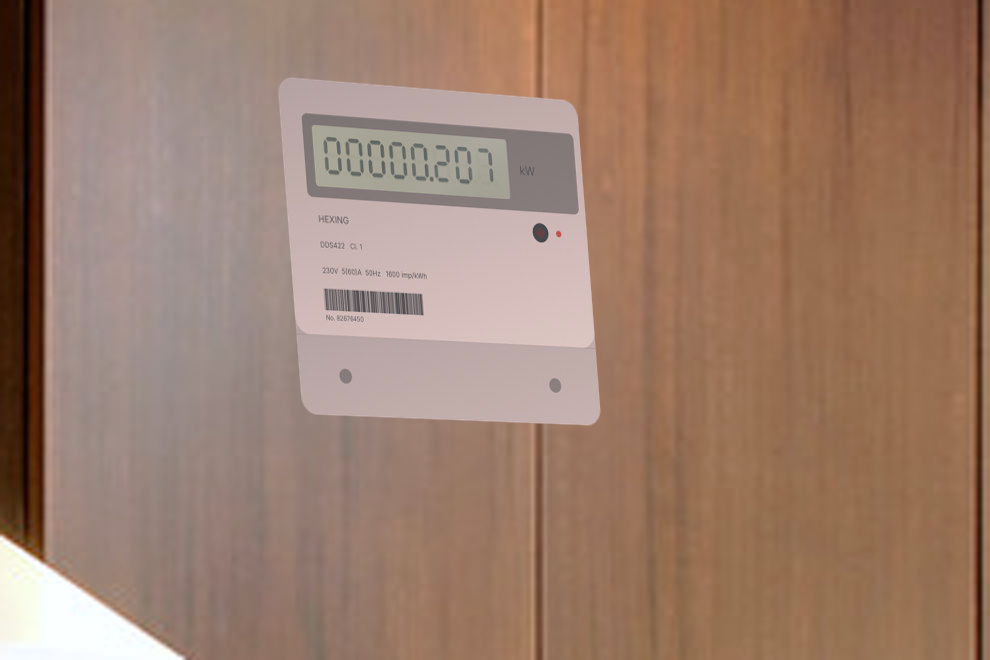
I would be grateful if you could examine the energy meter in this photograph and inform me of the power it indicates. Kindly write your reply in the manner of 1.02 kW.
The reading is 0.207 kW
